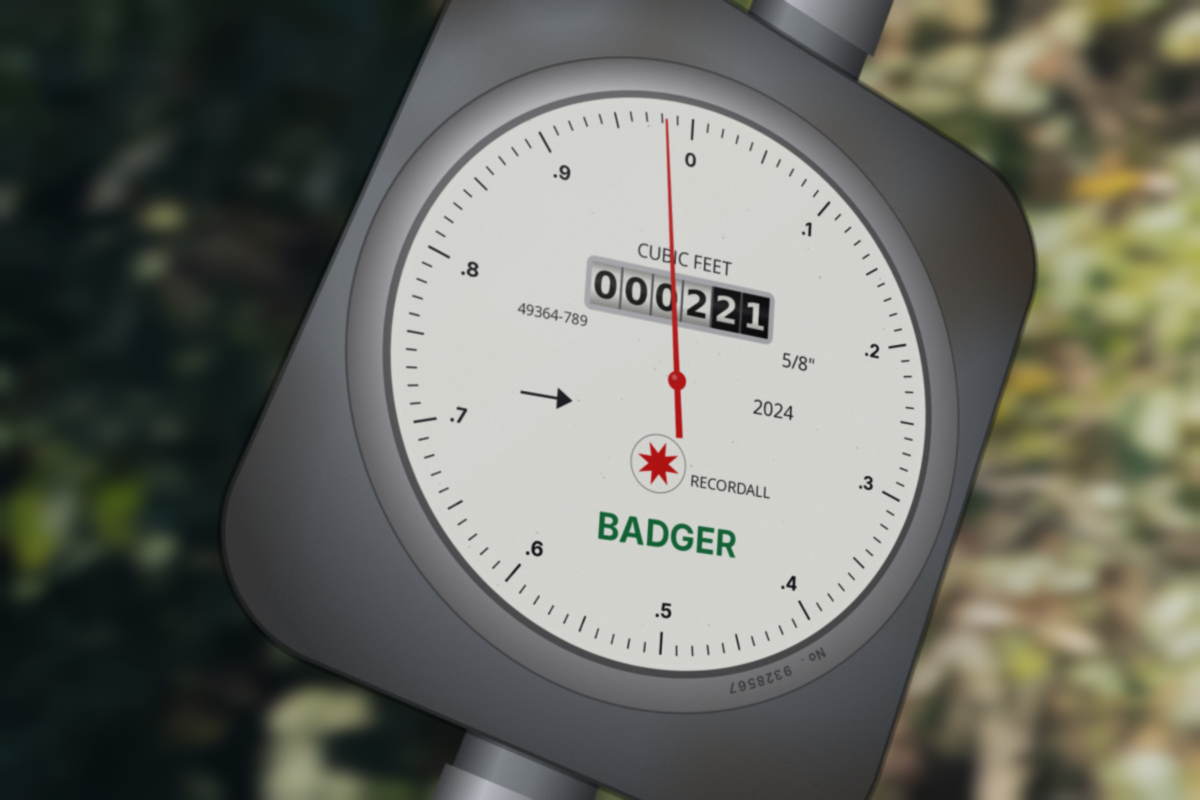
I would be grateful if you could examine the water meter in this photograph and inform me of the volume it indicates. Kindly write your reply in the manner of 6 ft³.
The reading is 220.98 ft³
